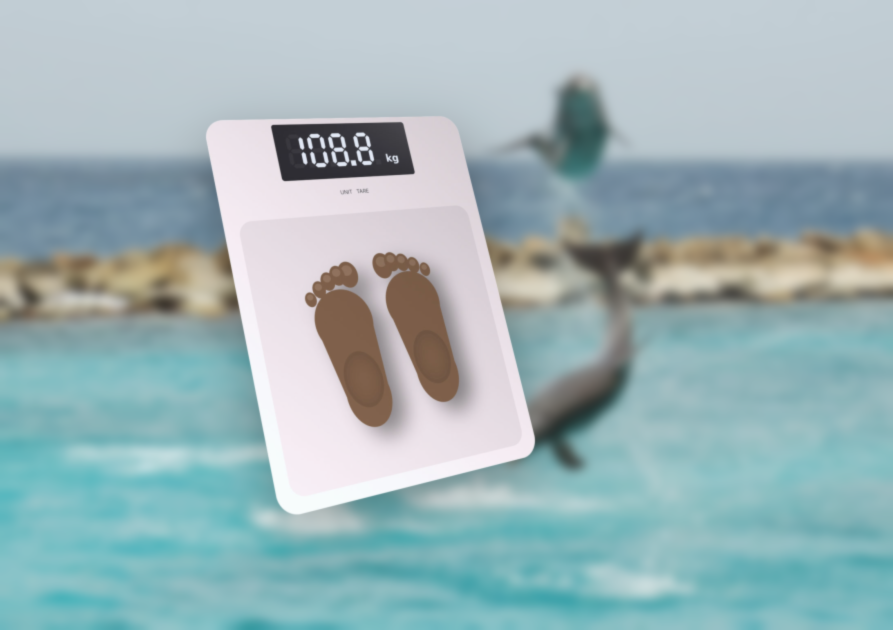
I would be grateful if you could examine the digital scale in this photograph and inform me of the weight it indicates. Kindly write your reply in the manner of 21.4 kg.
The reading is 108.8 kg
